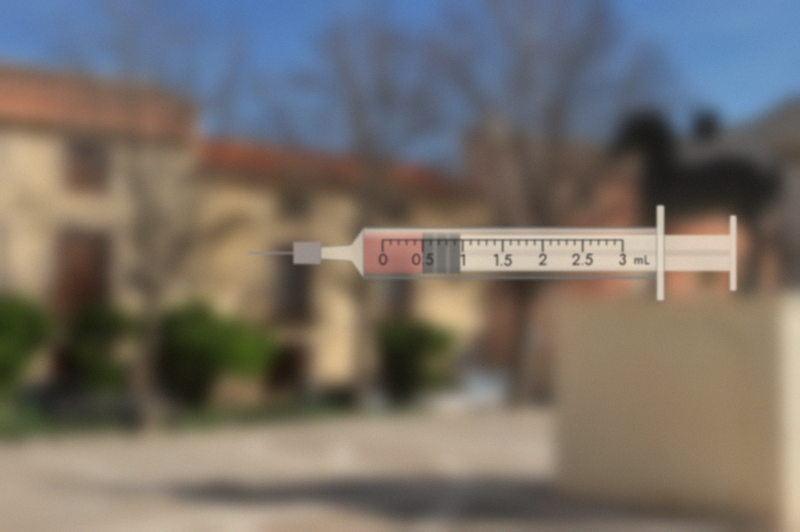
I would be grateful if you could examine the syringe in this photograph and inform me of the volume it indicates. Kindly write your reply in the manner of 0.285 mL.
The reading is 0.5 mL
